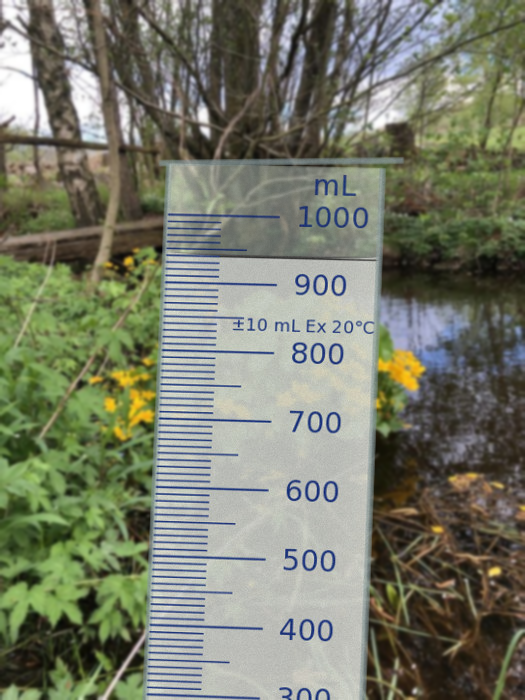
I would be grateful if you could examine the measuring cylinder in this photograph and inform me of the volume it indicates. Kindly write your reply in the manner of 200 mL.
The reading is 940 mL
